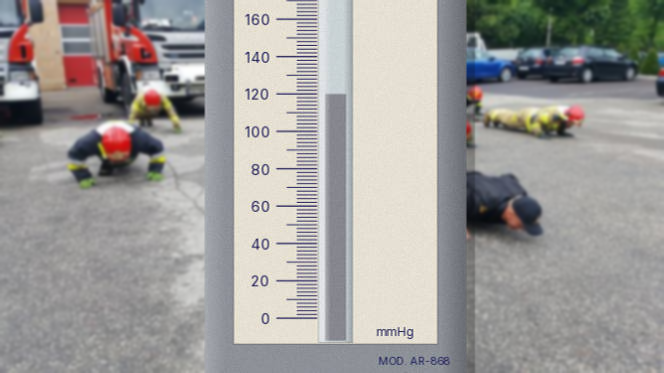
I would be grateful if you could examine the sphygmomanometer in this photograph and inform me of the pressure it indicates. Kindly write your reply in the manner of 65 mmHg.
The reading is 120 mmHg
